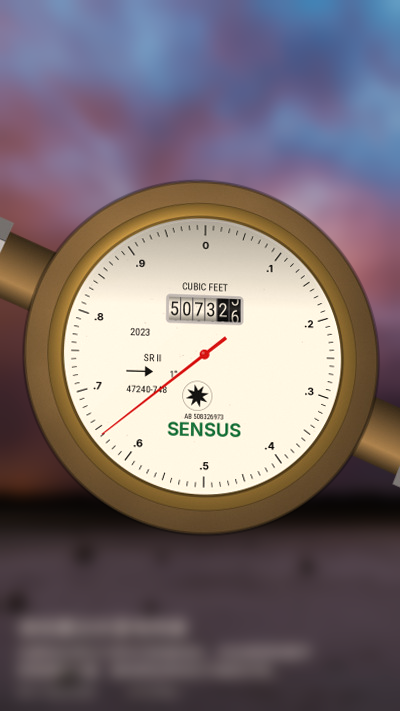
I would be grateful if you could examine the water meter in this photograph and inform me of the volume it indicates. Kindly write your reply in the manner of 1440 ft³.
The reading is 507325.64 ft³
